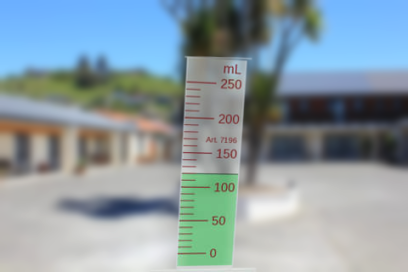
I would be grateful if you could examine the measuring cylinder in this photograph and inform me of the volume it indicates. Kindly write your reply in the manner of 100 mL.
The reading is 120 mL
